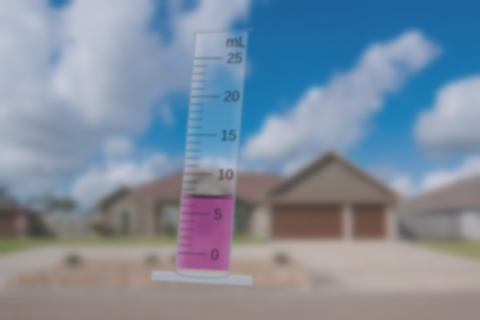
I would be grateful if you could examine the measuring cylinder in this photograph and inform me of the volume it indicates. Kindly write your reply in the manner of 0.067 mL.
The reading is 7 mL
